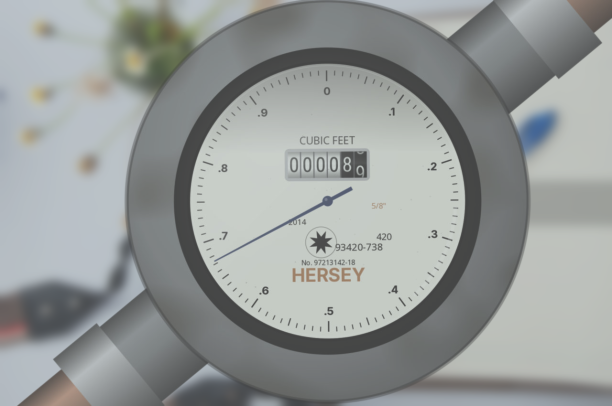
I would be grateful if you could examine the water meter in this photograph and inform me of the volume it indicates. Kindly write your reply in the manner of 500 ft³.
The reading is 88.67 ft³
